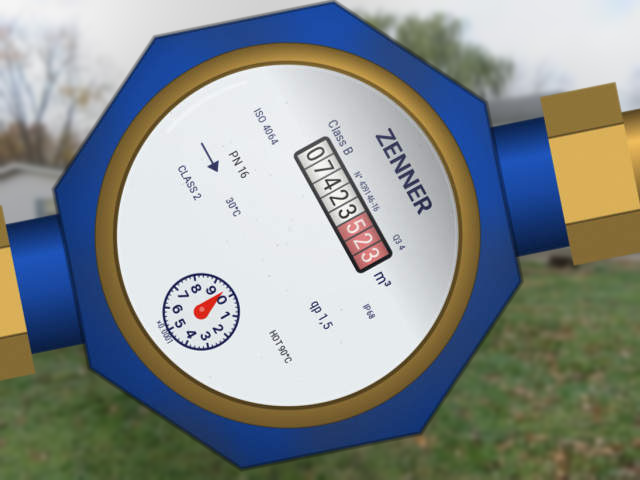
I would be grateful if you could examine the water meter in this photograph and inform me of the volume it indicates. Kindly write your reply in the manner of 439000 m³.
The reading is 7423.5229 m³
